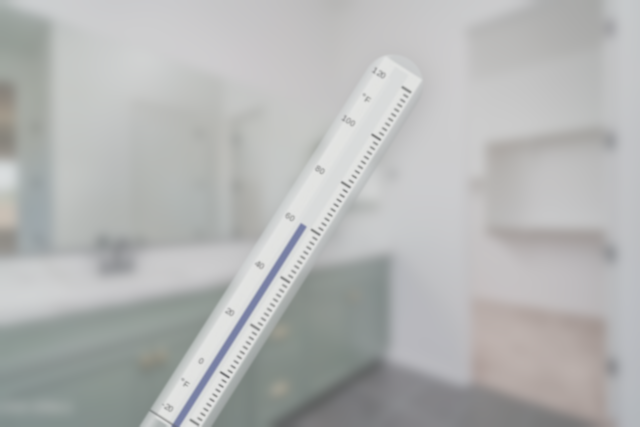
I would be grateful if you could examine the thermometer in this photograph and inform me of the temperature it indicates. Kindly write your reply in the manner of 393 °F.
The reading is 60 °F
